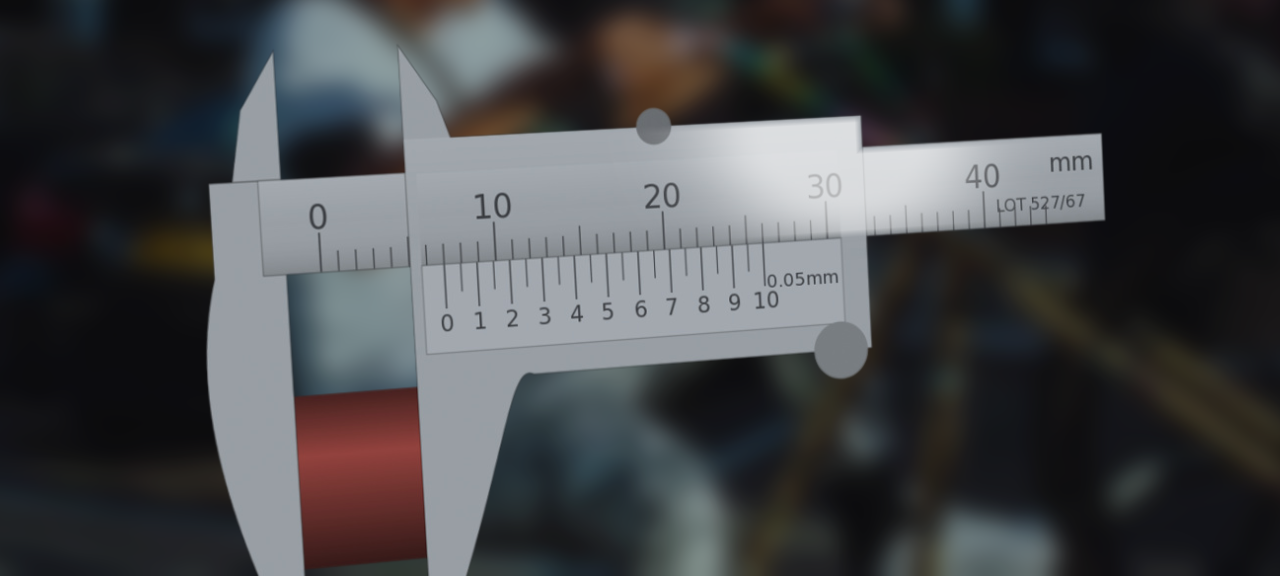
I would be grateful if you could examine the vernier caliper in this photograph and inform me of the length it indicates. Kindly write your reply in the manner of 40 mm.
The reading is 7.0 mm
